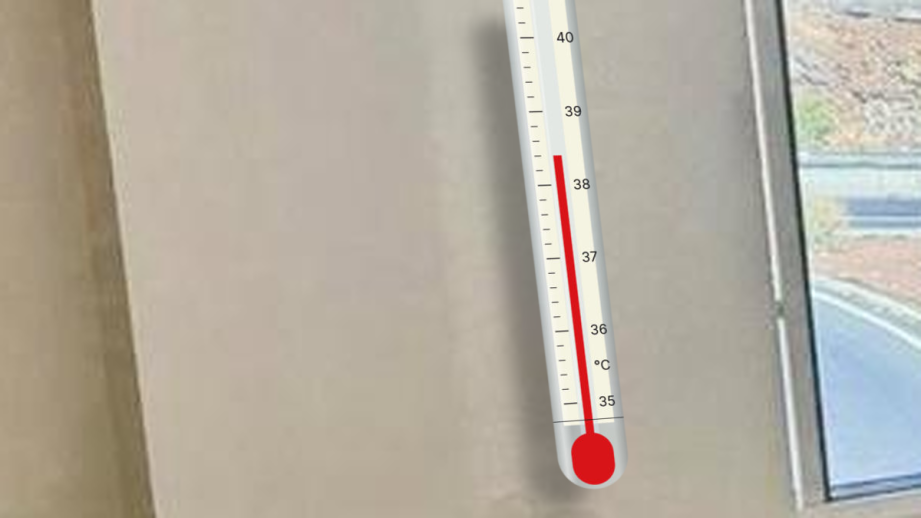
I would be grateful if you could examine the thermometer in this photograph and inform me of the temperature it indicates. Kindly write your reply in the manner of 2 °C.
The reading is 38.4 °C
